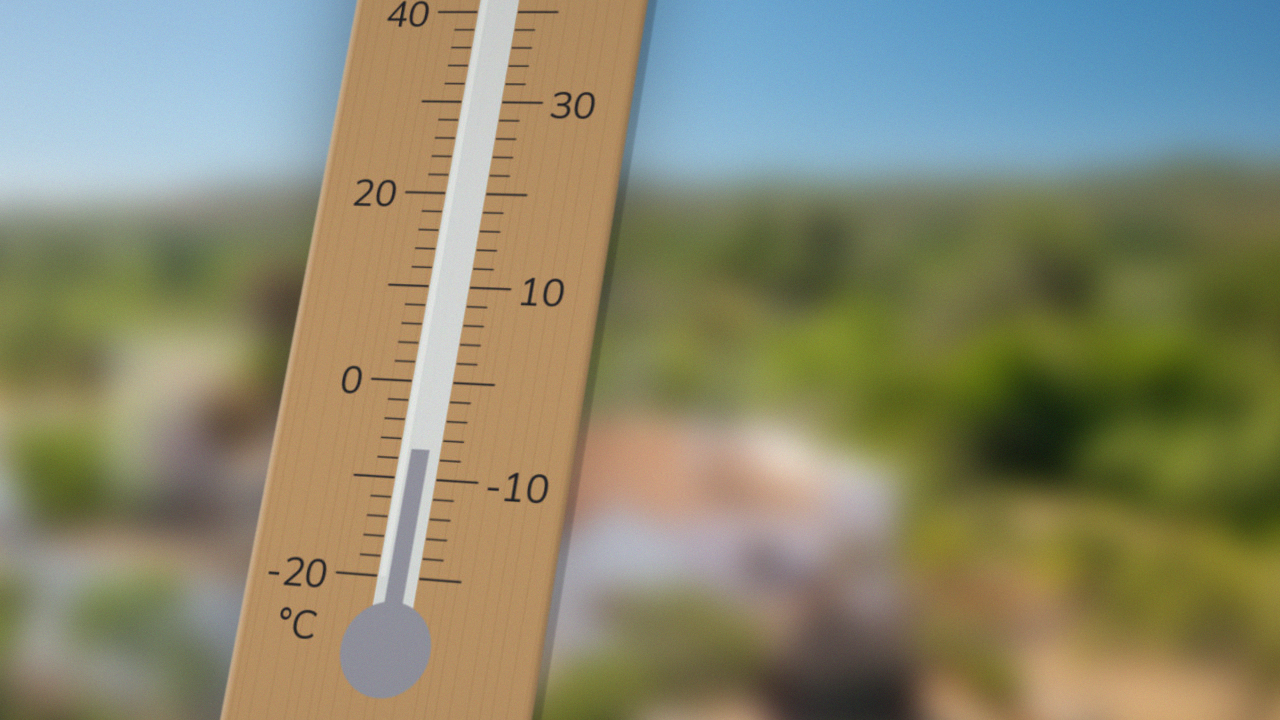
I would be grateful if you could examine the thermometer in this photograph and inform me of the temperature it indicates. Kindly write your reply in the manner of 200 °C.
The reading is -7 °C
